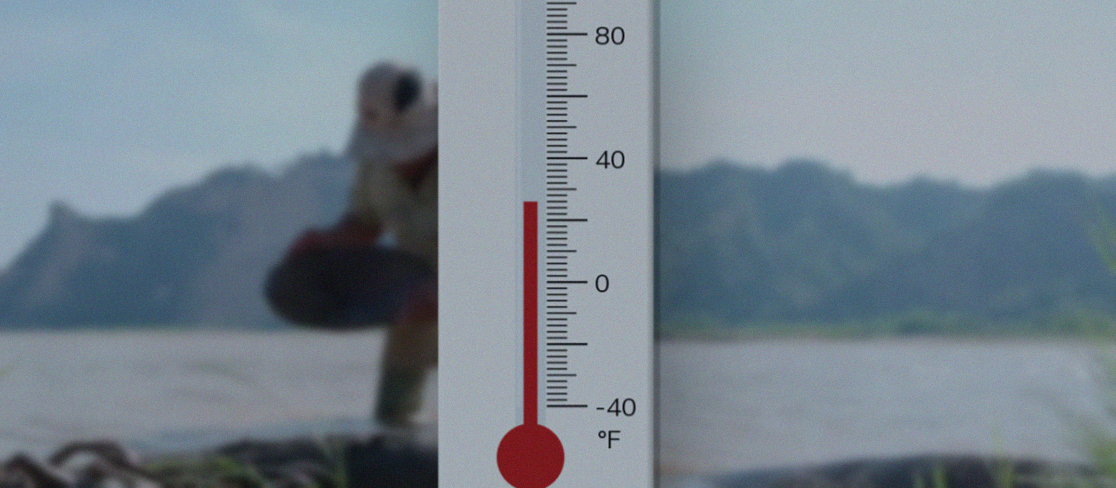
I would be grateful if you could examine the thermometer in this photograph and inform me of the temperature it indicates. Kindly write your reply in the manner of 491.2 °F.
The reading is 26 °F
